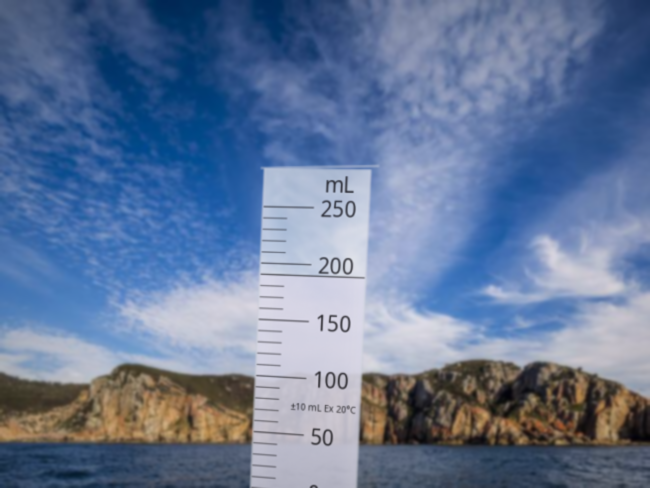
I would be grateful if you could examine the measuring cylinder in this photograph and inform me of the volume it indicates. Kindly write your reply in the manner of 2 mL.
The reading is 190 mL
